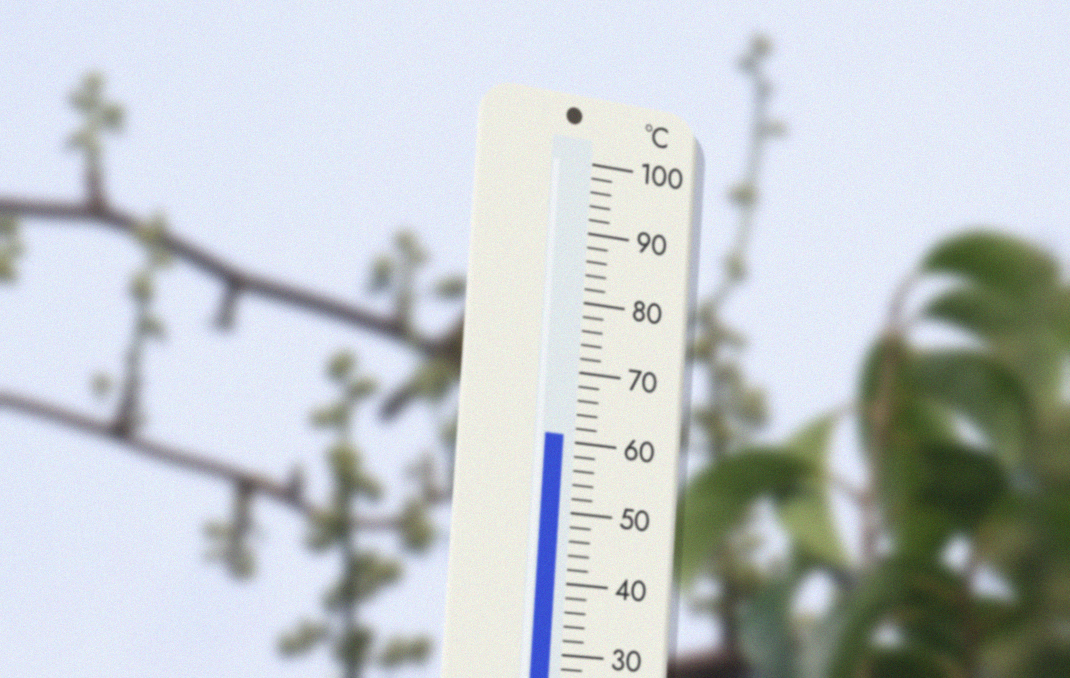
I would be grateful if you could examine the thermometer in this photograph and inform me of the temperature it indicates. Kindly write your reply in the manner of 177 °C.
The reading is 61 °C
